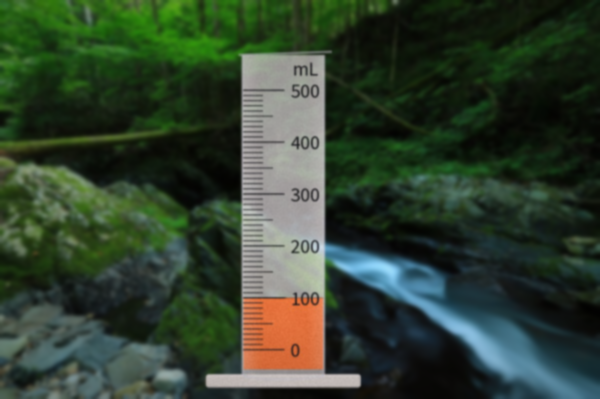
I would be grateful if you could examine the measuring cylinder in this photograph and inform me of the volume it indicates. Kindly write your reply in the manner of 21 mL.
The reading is 100 mL
